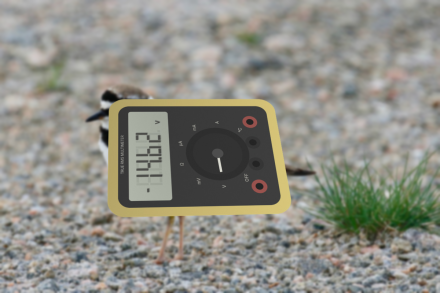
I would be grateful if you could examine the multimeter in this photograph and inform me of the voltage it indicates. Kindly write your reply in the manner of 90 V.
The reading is -14.62 V
